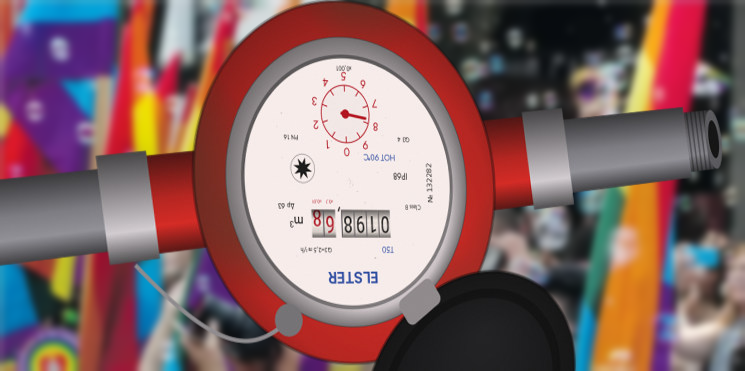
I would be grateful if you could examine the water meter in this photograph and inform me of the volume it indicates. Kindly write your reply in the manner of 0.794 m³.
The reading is 198.677 m³
